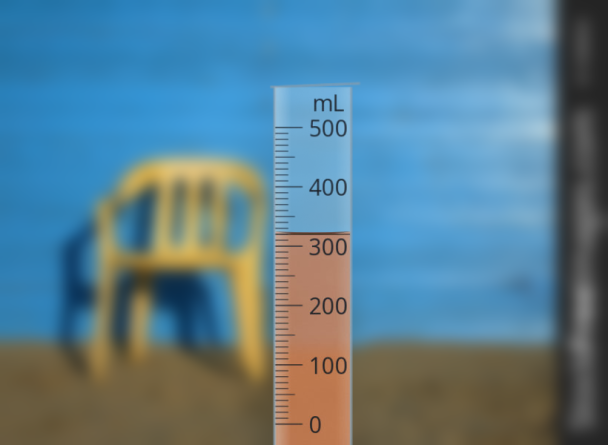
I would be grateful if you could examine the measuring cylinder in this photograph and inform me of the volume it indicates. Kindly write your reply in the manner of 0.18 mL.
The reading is 320 mL
